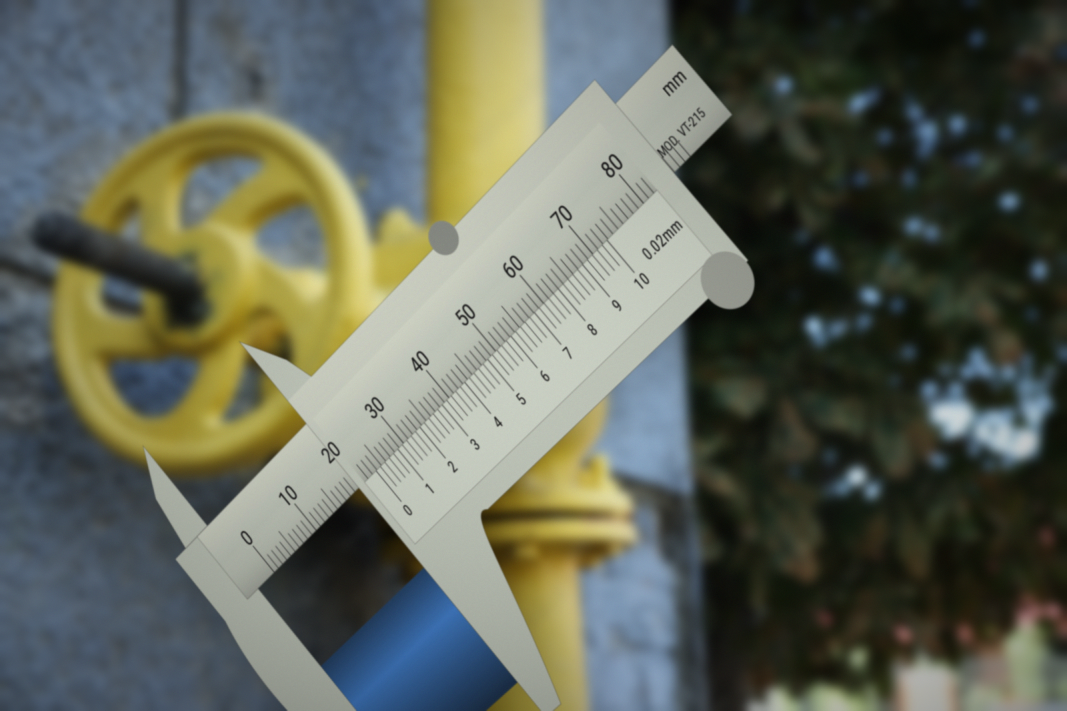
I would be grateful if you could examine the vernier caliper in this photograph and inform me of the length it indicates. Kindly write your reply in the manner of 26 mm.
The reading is 23.8 mm
